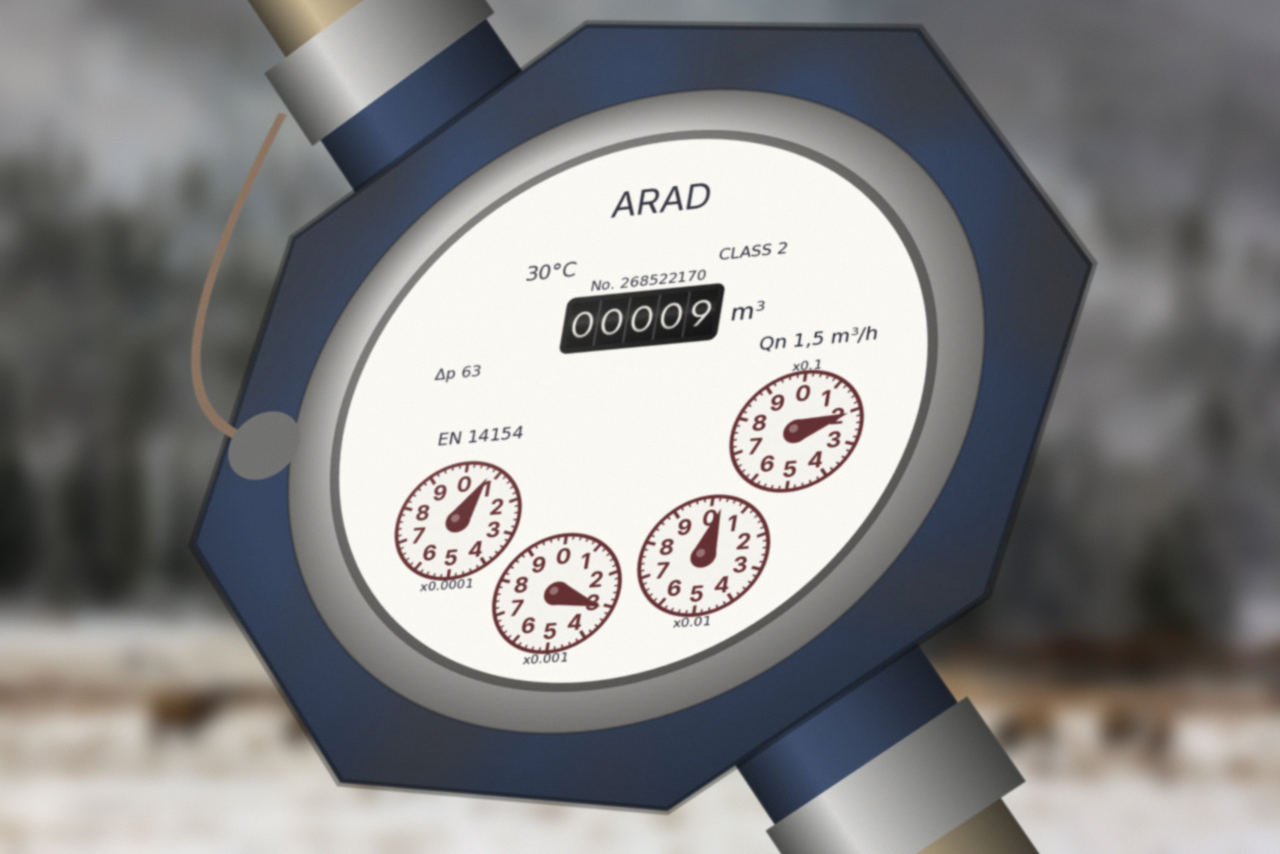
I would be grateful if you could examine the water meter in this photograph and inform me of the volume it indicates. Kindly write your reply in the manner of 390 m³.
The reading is 9.2030 m³
